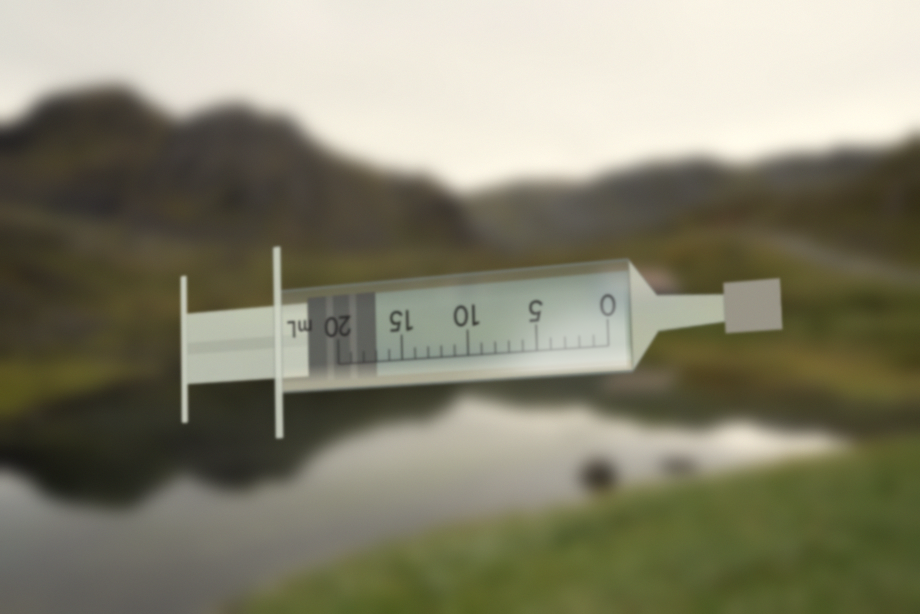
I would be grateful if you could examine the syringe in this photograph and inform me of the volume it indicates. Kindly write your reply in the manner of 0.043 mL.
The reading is 17 mL
